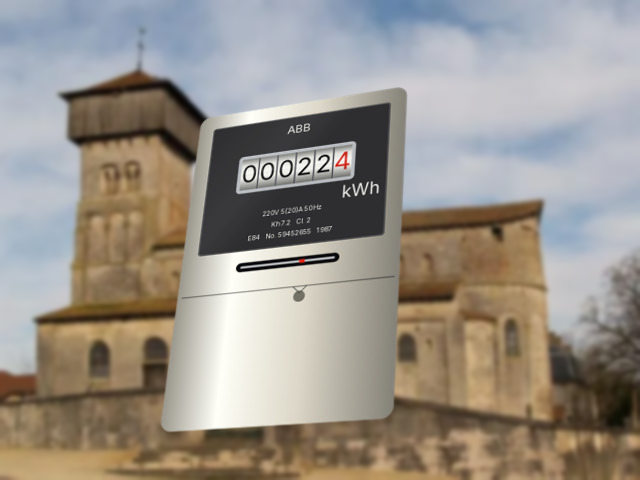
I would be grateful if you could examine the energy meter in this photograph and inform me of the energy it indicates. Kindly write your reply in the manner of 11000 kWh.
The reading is 22.4 kWh
